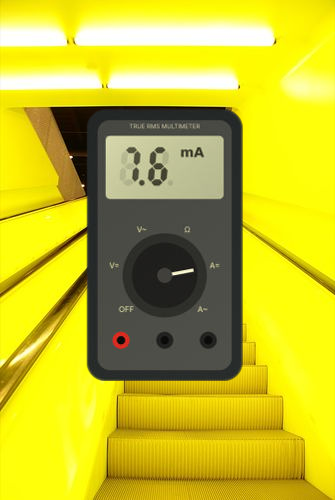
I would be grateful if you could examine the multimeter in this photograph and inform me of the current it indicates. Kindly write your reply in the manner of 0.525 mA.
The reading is 7.6 mA
